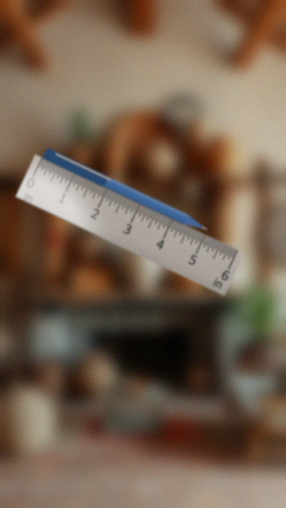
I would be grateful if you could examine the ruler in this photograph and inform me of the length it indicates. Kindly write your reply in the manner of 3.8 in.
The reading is 5 in
